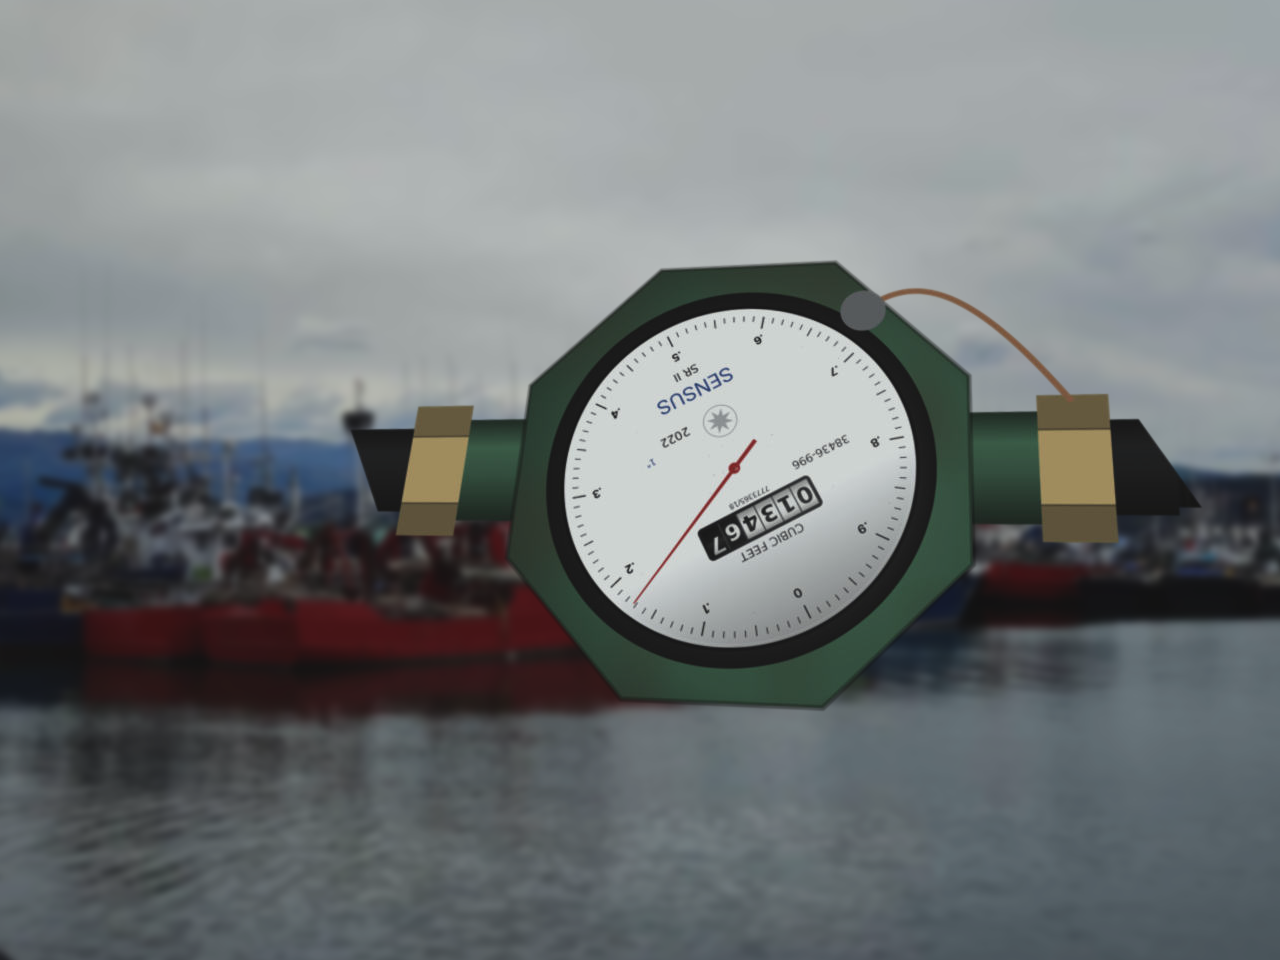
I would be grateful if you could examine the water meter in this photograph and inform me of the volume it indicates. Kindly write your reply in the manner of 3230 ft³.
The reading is 13467.17 ft³
